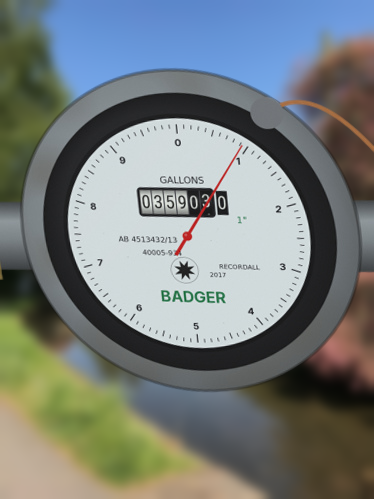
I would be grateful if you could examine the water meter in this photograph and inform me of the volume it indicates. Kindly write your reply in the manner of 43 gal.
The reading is 359030.9 gal
